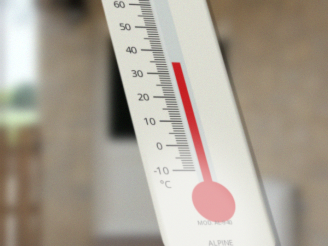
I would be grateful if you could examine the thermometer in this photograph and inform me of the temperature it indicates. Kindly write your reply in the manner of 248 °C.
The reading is 35 °C
